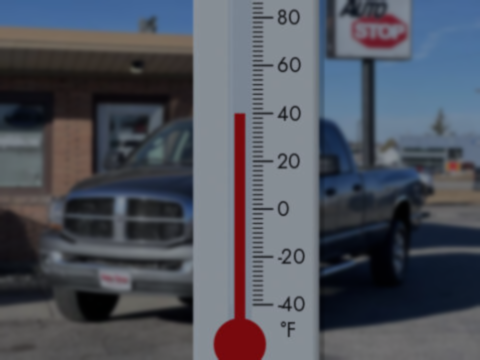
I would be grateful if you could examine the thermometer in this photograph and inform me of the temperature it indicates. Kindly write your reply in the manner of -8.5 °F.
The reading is 40 °F
